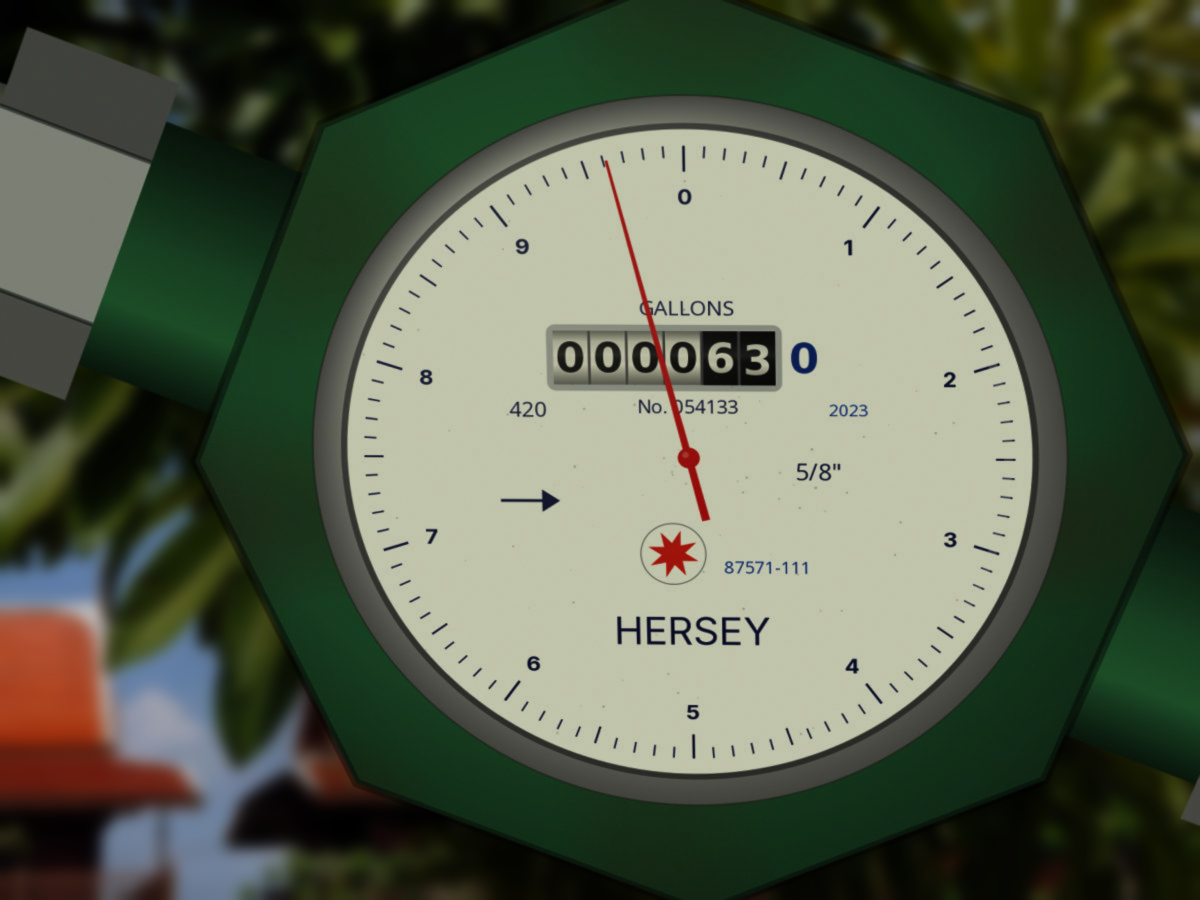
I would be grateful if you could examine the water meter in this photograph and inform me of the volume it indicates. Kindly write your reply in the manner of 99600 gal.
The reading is 629.6 gal
